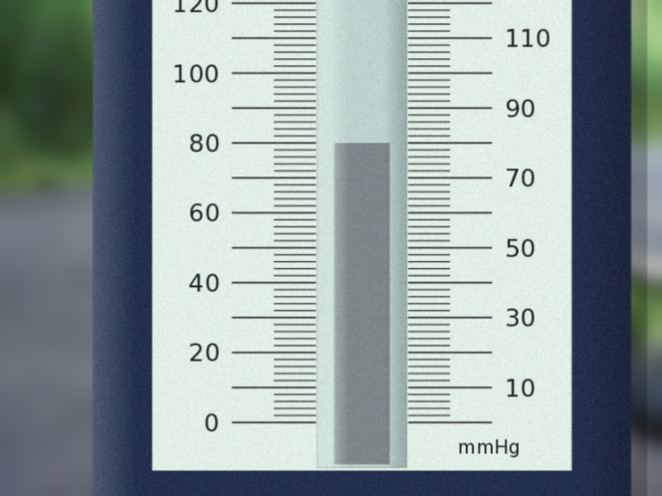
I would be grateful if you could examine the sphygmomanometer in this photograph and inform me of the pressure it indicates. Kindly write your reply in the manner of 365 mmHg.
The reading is 80 mmHg
